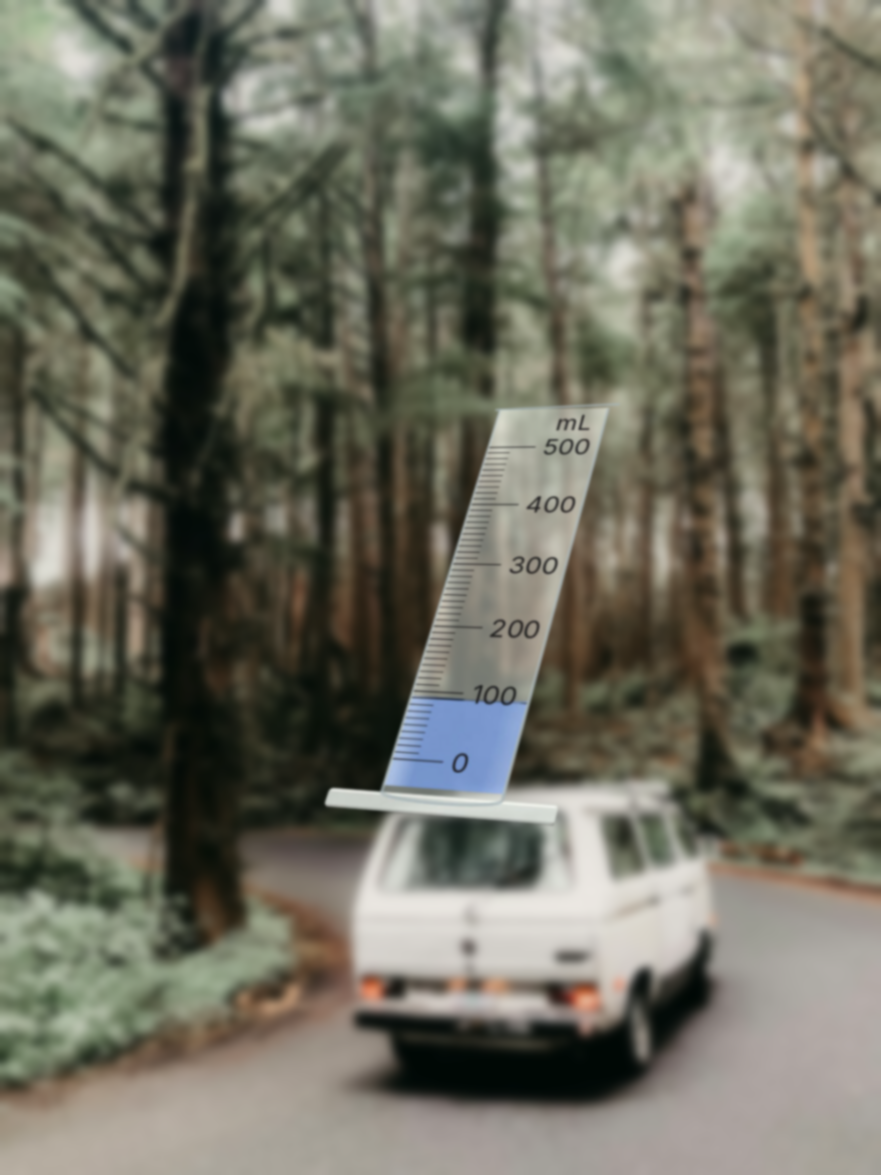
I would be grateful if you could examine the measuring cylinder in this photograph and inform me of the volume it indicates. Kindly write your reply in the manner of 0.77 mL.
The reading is 90 mL
